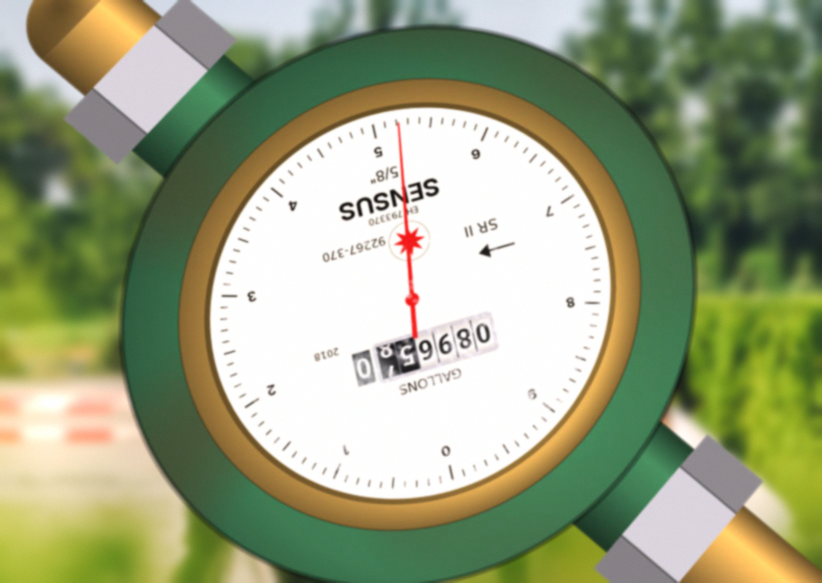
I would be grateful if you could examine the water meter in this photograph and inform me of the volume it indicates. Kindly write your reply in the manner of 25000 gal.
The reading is 896575.2 gal
